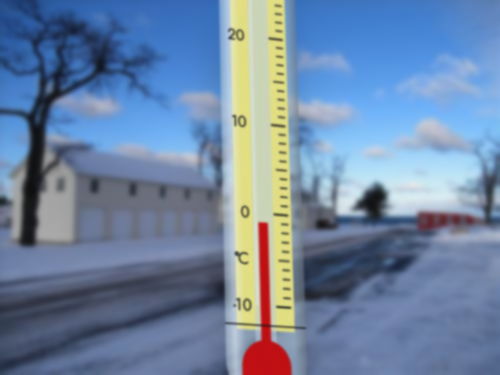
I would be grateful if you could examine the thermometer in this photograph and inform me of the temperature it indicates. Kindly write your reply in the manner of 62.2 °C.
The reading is -1 °C
